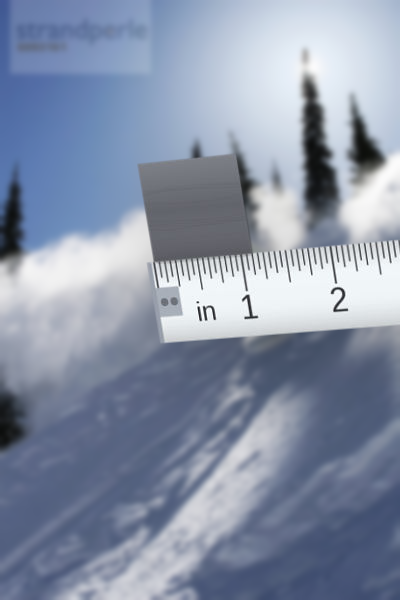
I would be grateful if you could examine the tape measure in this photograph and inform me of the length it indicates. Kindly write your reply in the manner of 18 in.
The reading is 1.125 in
